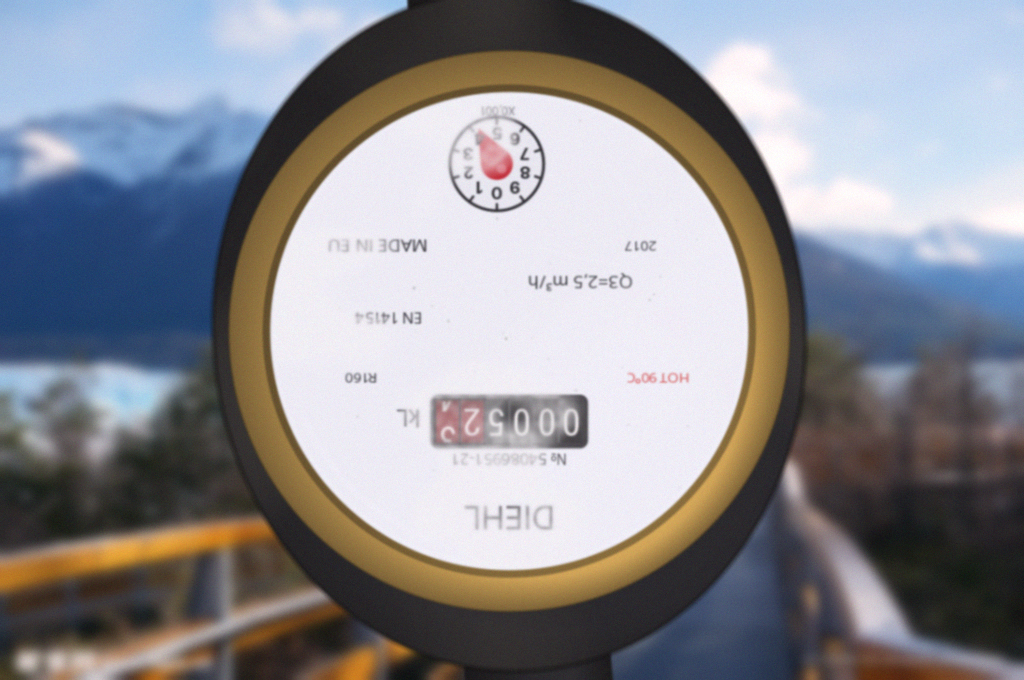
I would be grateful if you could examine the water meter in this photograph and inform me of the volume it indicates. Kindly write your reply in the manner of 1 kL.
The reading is 5.234 kL
